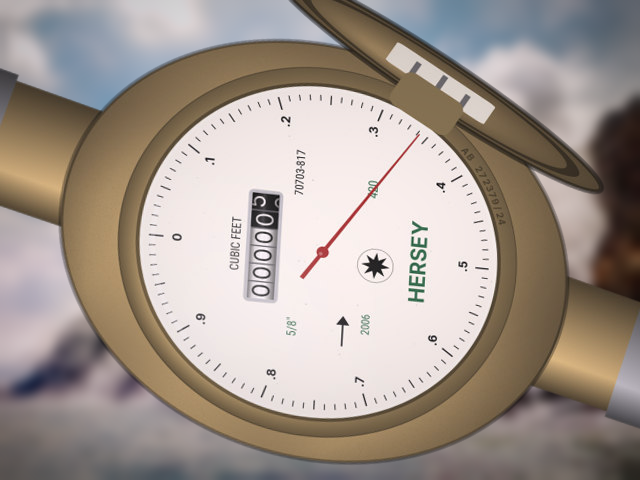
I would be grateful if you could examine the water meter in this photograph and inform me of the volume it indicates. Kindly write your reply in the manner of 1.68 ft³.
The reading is 5.34 ft³
